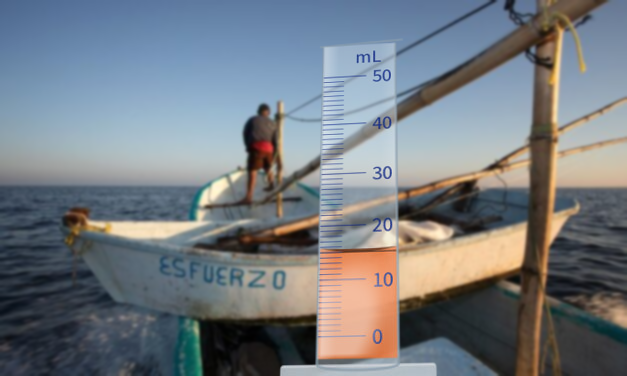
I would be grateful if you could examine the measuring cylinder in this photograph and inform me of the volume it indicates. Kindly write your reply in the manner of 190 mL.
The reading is 15 mL
